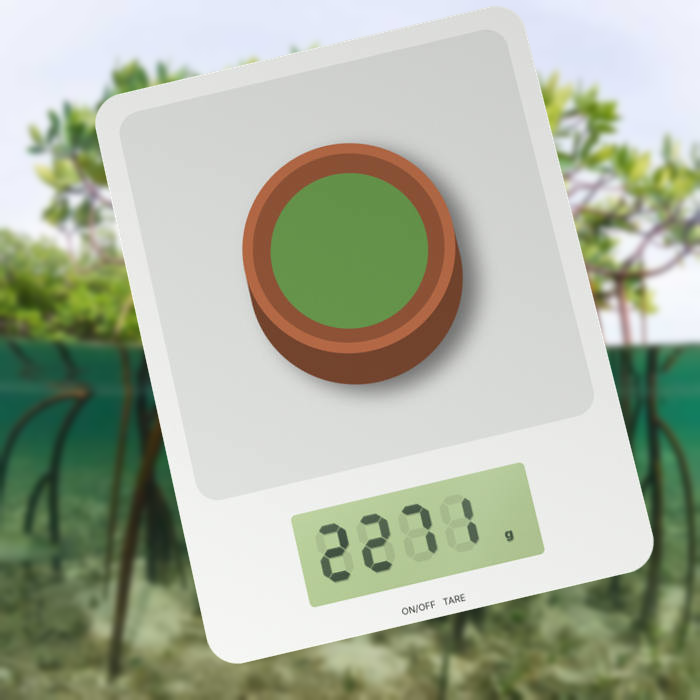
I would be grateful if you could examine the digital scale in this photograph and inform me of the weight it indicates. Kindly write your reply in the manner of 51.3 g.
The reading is 2271 g
